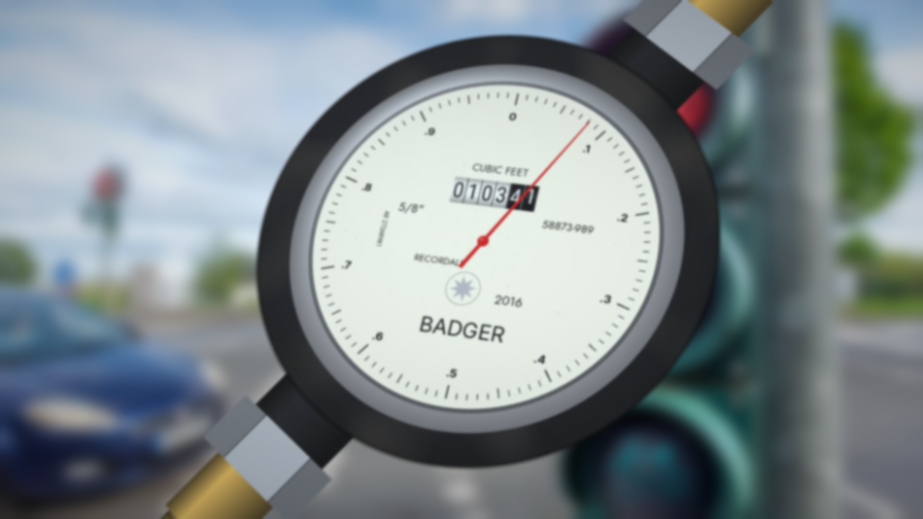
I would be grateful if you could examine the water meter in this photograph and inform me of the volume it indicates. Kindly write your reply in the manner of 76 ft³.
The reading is 10341.08 ft³
